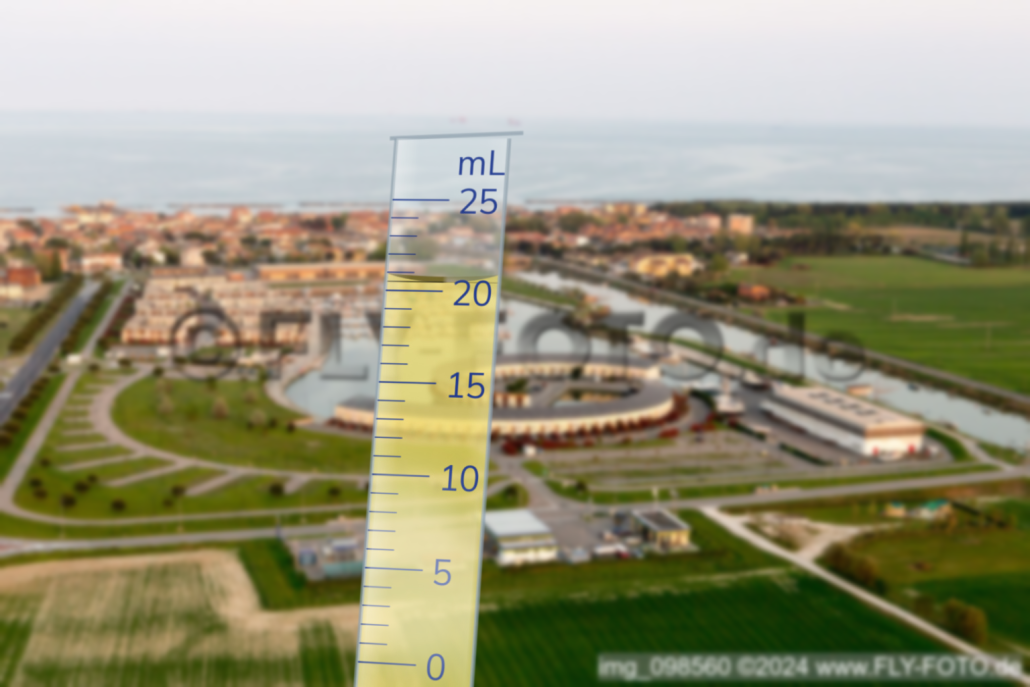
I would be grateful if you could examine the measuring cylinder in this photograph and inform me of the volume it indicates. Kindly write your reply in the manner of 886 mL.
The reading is 20.5 mL
